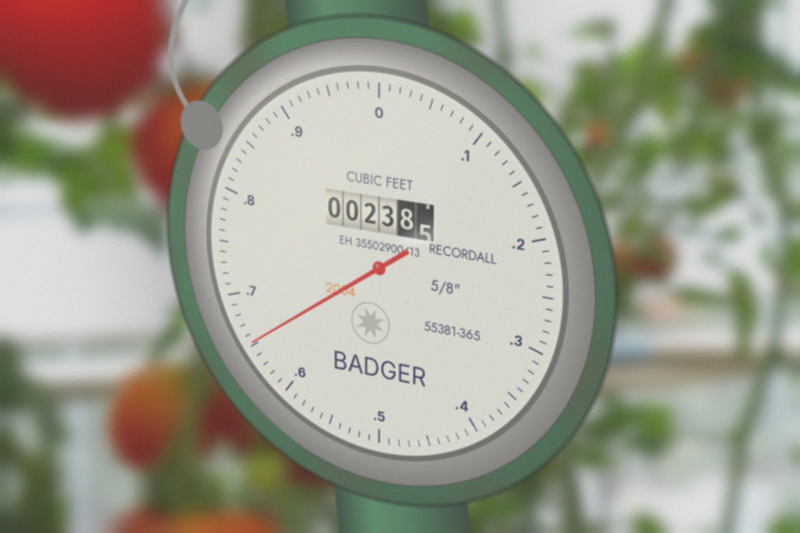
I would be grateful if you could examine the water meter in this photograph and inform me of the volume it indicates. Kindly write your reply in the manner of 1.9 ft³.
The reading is 2384.65 ft³
